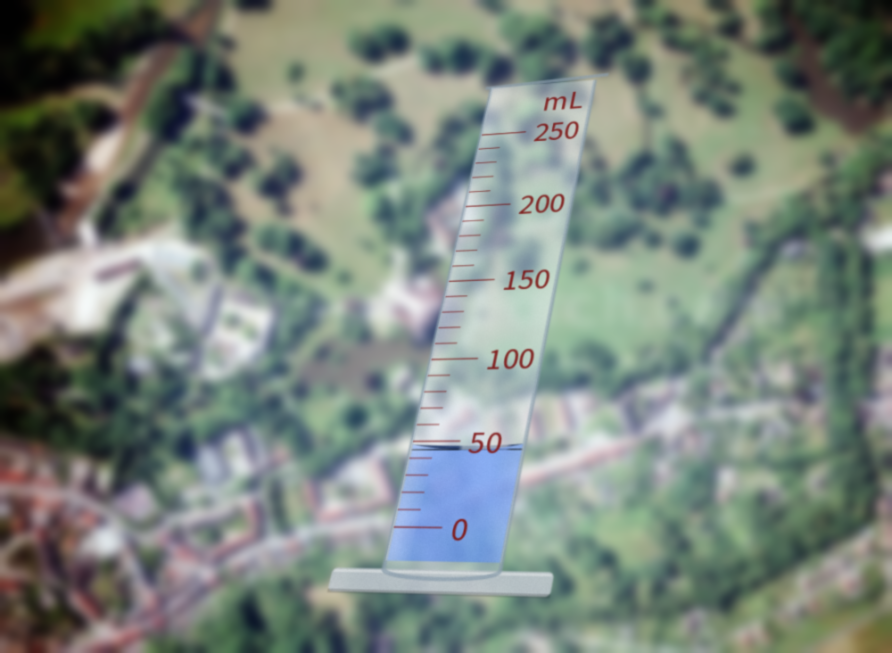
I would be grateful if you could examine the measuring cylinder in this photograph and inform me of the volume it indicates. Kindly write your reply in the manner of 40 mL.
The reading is 45 mL
